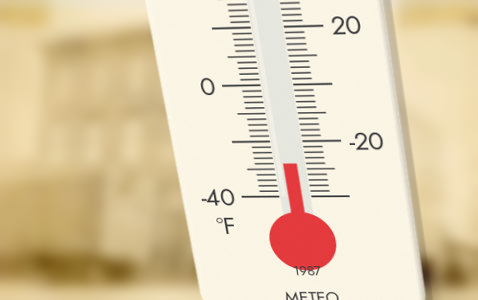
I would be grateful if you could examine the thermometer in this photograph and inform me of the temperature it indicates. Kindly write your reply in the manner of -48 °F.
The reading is -28 °F
